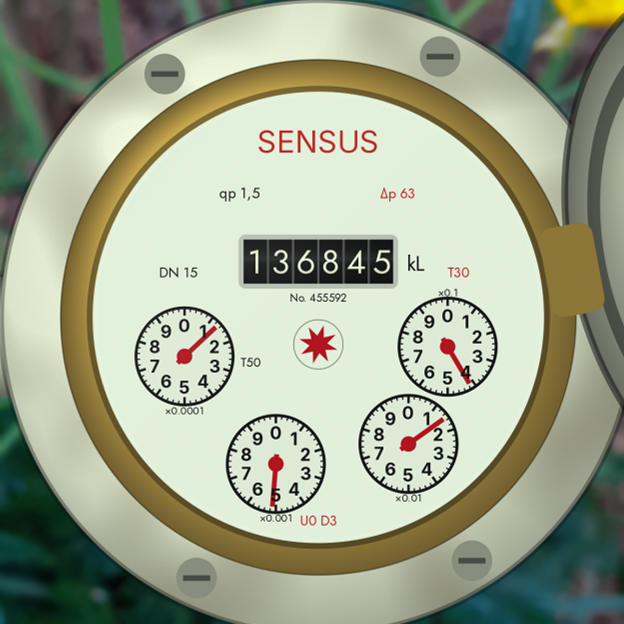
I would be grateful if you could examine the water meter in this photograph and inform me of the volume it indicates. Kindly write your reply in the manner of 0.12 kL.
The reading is 136845.4151 kL
